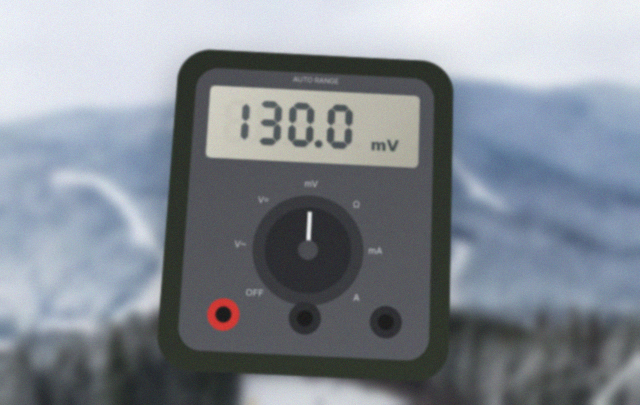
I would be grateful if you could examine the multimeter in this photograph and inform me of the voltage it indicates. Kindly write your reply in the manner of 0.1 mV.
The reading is 130.0 mV
